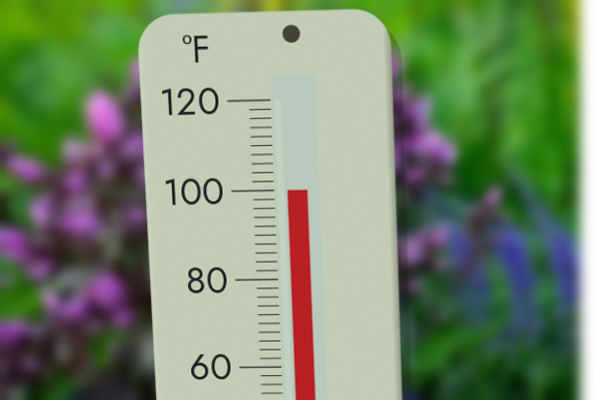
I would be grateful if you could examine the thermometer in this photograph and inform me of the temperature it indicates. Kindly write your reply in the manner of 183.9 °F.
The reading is 100 °F
